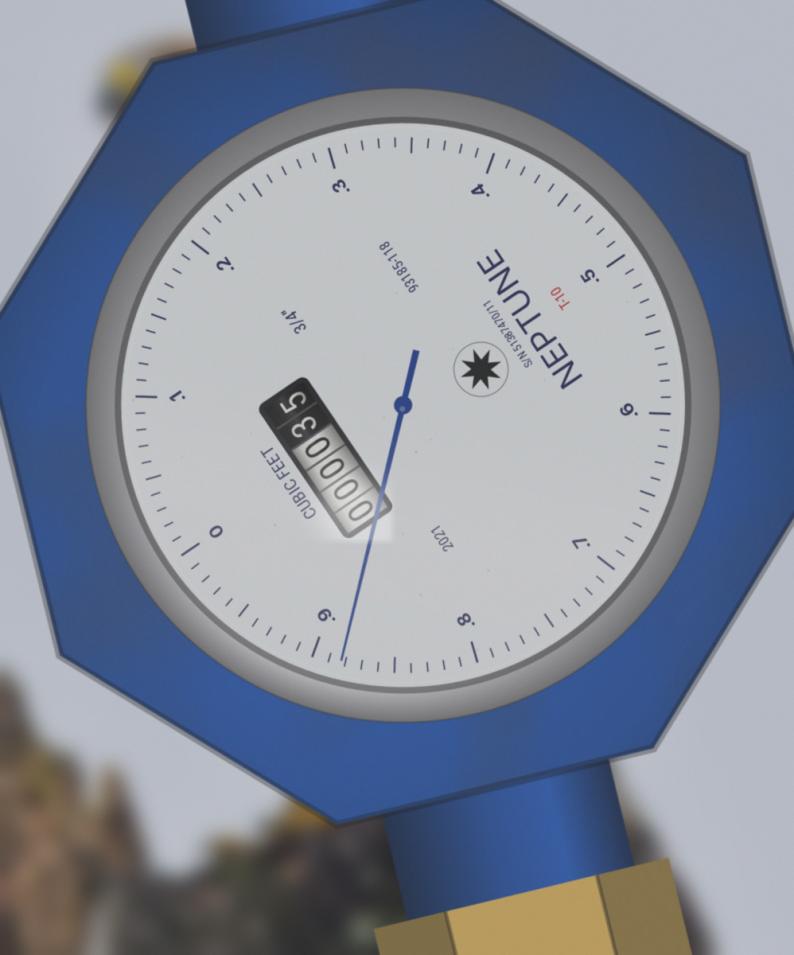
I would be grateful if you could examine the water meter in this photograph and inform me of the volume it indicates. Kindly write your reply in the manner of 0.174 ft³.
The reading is 34.88 ft³
